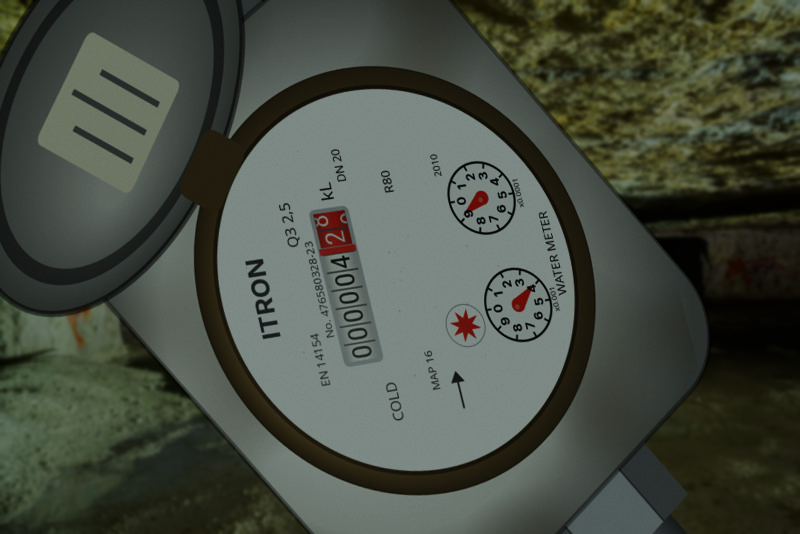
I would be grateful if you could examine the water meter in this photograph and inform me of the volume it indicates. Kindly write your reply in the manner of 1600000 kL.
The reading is 4.2839 kL
